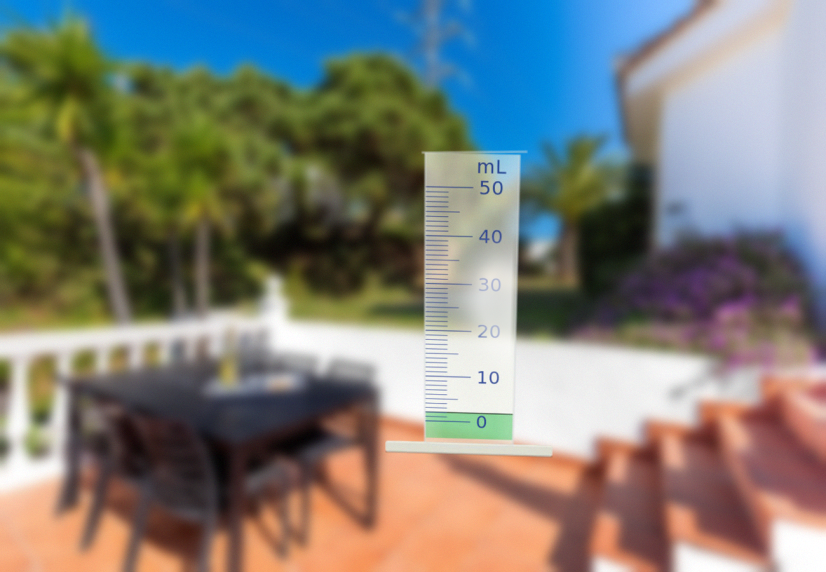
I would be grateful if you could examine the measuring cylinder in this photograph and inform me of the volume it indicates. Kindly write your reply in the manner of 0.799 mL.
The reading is 2 mL
